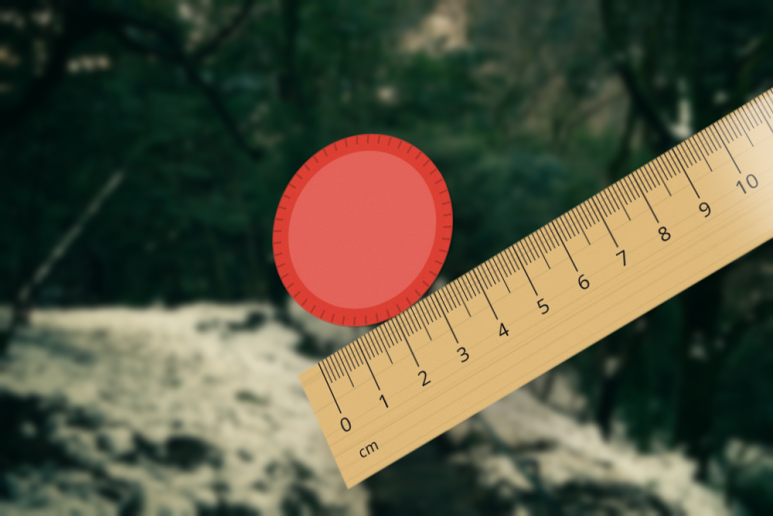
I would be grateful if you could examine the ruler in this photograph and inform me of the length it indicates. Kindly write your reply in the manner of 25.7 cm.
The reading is 4.3 cm
